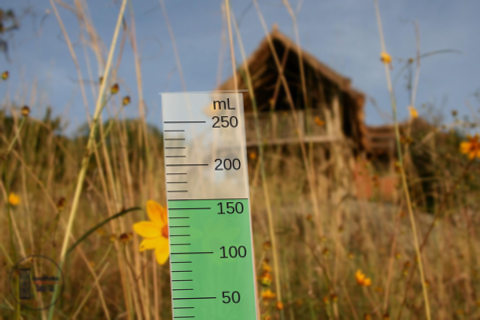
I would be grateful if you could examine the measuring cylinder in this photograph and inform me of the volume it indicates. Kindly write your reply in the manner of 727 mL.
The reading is 160 mL
